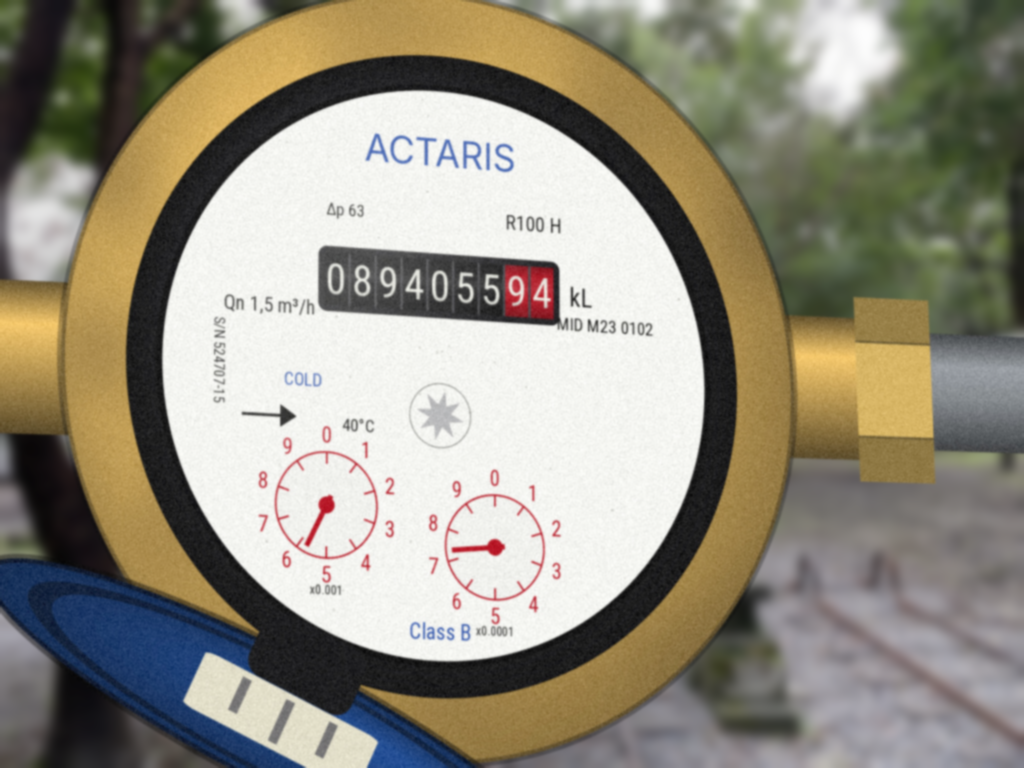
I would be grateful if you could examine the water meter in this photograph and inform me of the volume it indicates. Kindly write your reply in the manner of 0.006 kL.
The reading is 894055.9457 kL
